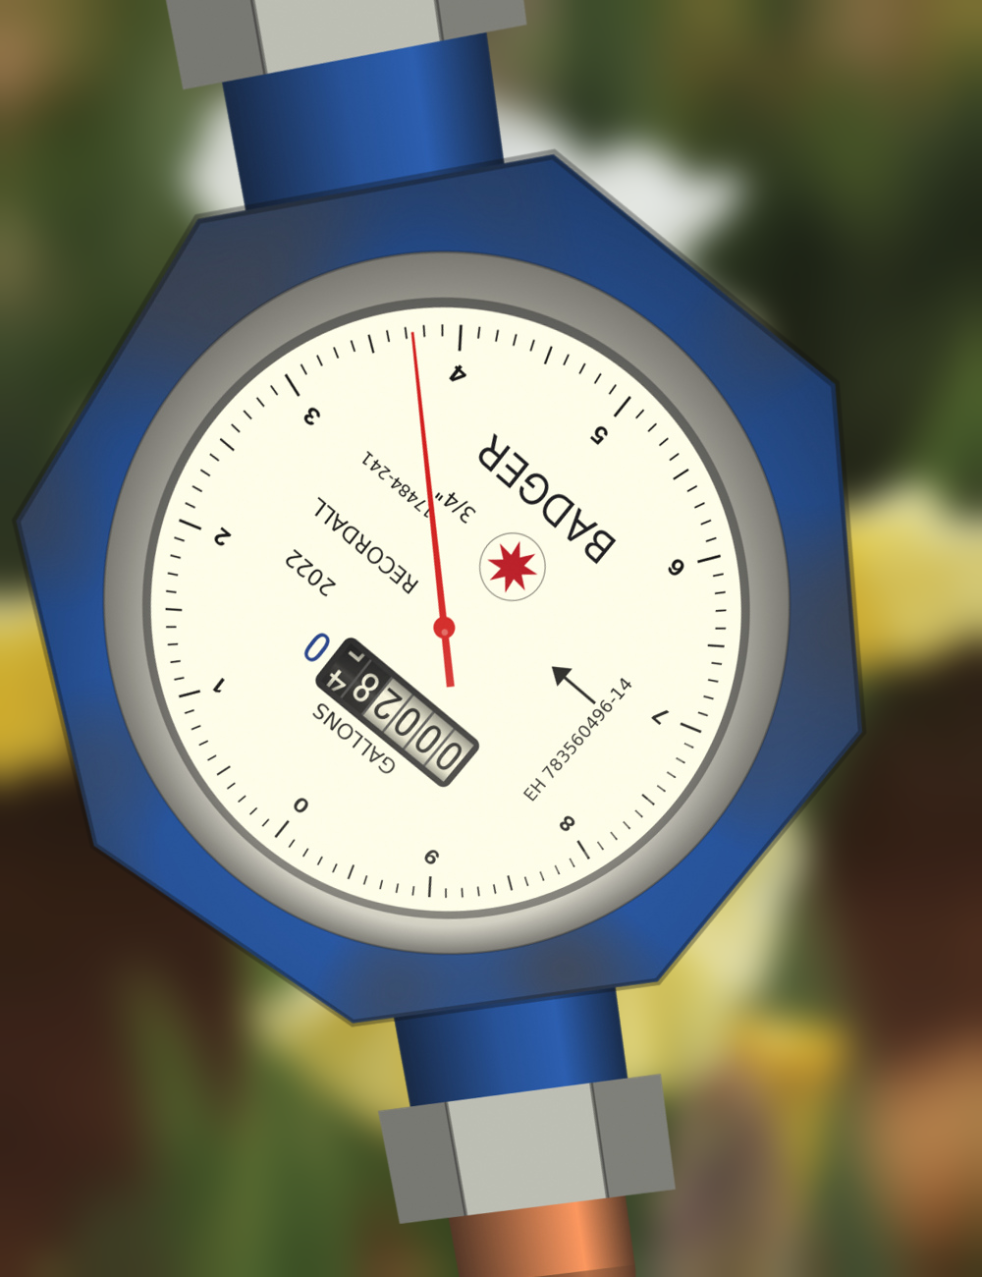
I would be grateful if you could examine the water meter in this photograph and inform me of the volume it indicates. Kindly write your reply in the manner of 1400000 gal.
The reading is 2843.7 gal
